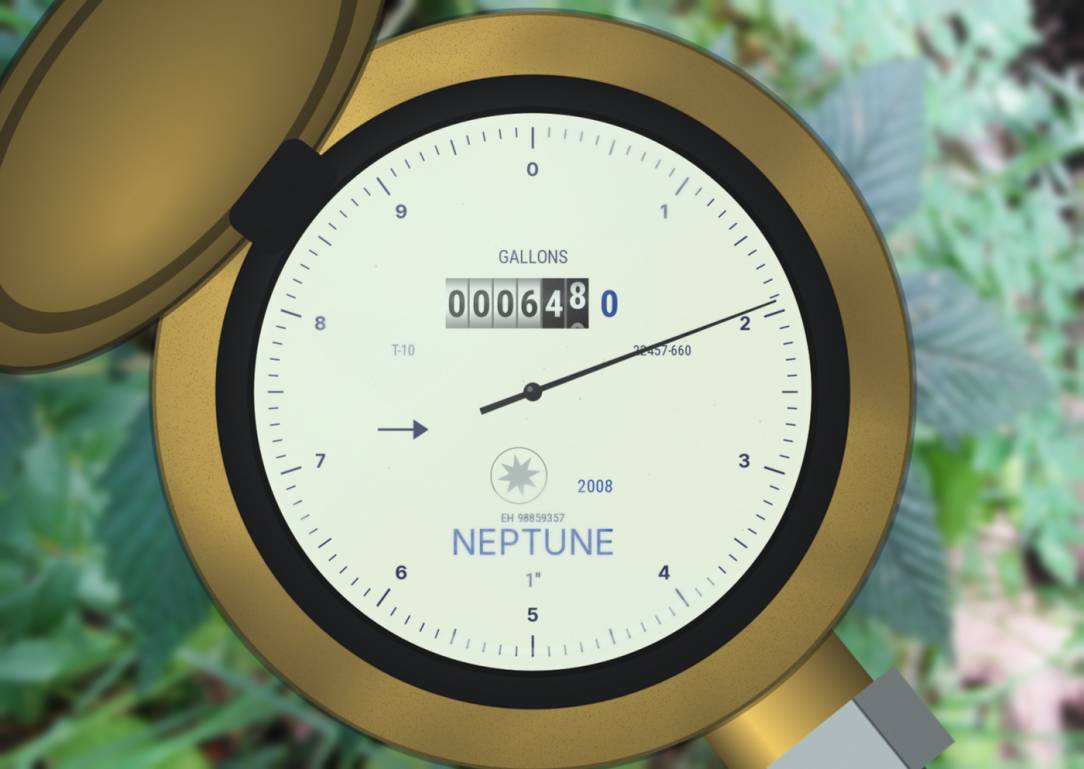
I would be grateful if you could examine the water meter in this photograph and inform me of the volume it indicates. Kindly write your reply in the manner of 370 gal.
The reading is 6481.9 gal
